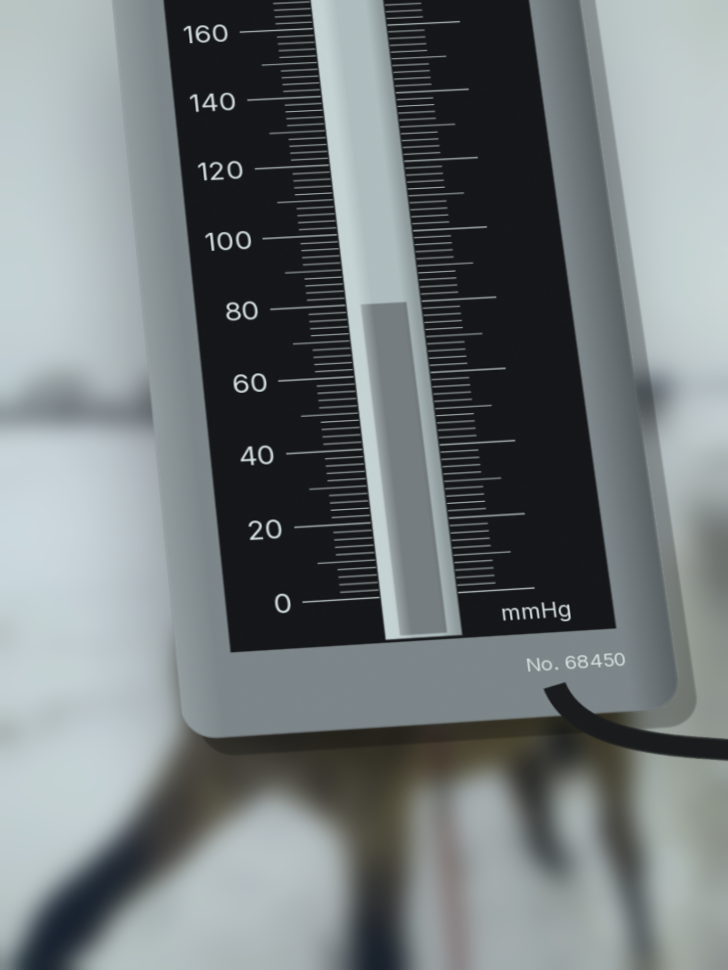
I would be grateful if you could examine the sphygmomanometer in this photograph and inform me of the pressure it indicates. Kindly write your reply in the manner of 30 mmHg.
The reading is 80 mmHg
